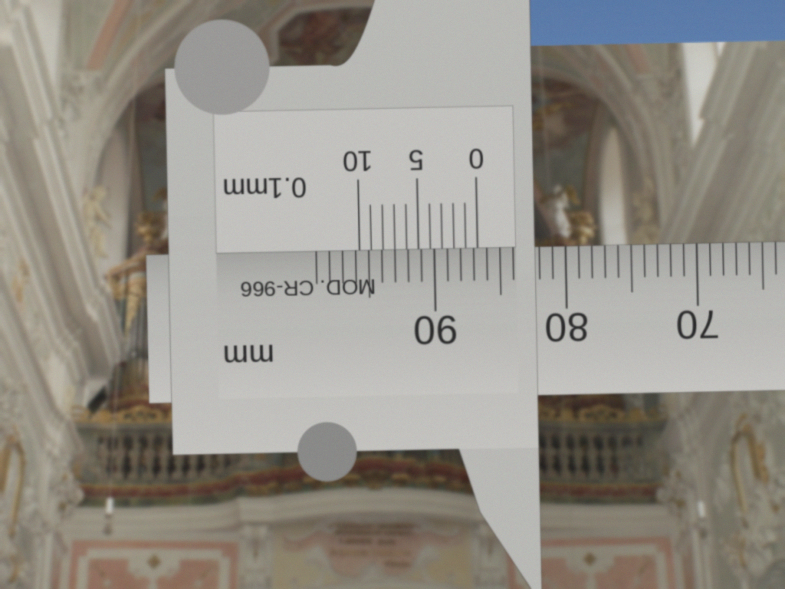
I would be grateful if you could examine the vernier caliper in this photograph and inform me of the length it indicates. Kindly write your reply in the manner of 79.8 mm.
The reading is 86.7 mm
